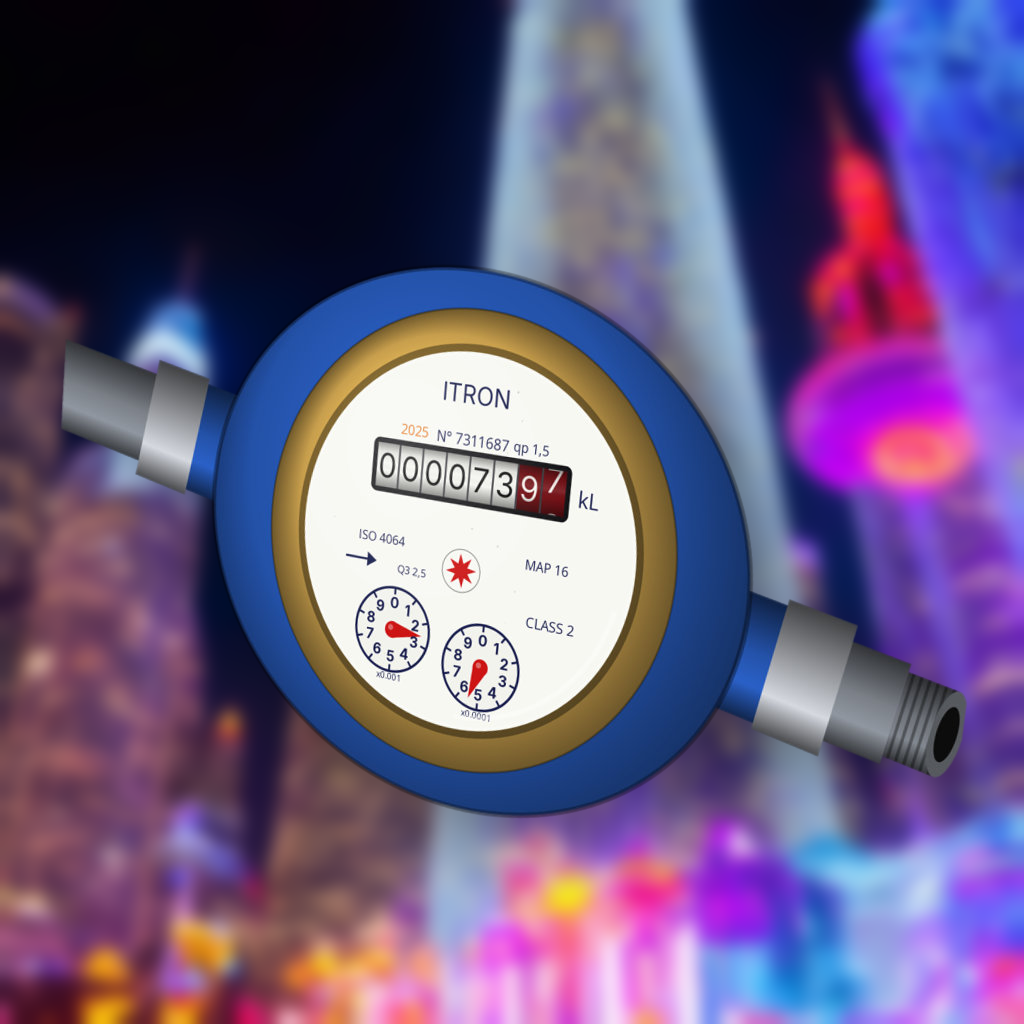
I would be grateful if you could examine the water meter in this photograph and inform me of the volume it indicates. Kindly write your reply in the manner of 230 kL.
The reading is 73.9725 kL
